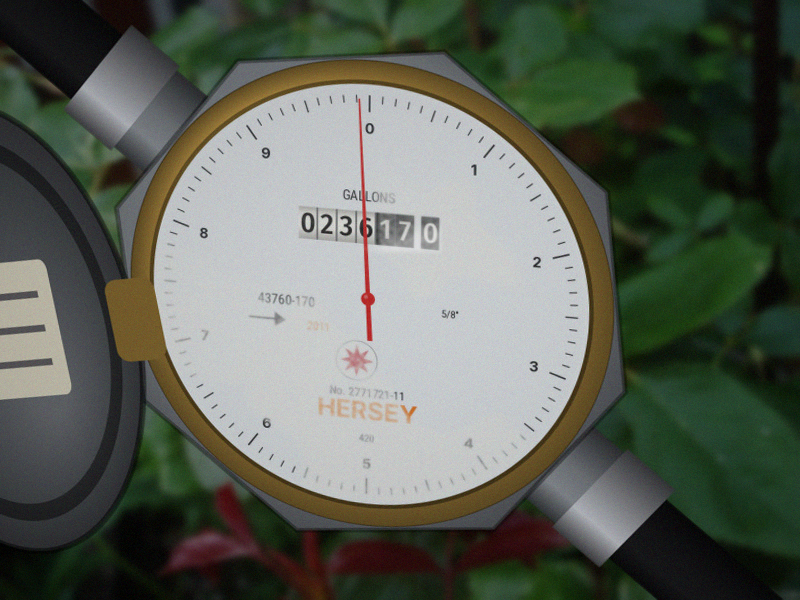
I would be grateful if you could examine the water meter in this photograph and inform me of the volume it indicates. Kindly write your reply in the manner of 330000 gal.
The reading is 236169.9 gal
